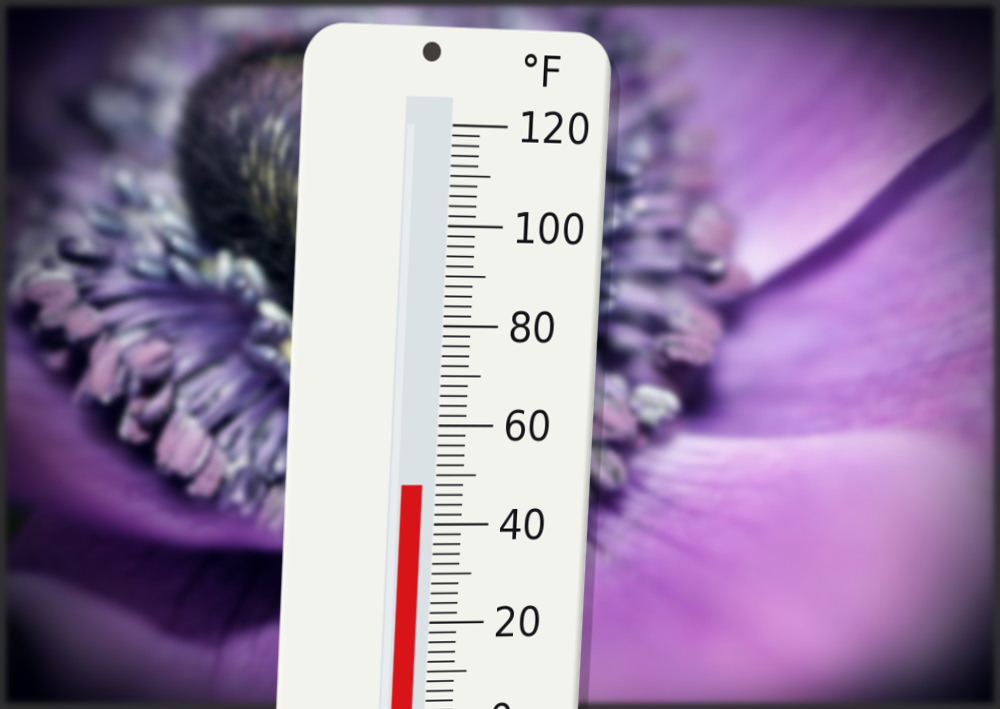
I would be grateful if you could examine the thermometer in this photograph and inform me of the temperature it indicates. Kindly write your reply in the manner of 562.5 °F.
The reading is 48 °F
